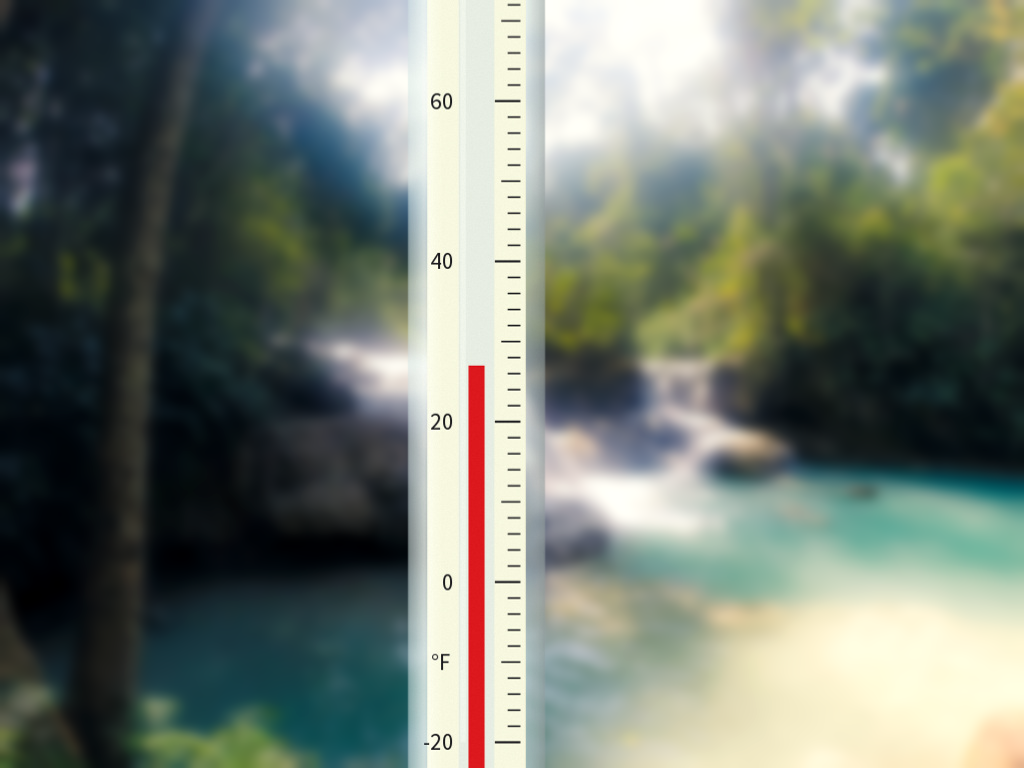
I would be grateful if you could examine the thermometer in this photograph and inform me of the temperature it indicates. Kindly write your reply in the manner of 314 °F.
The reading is 27 °F
